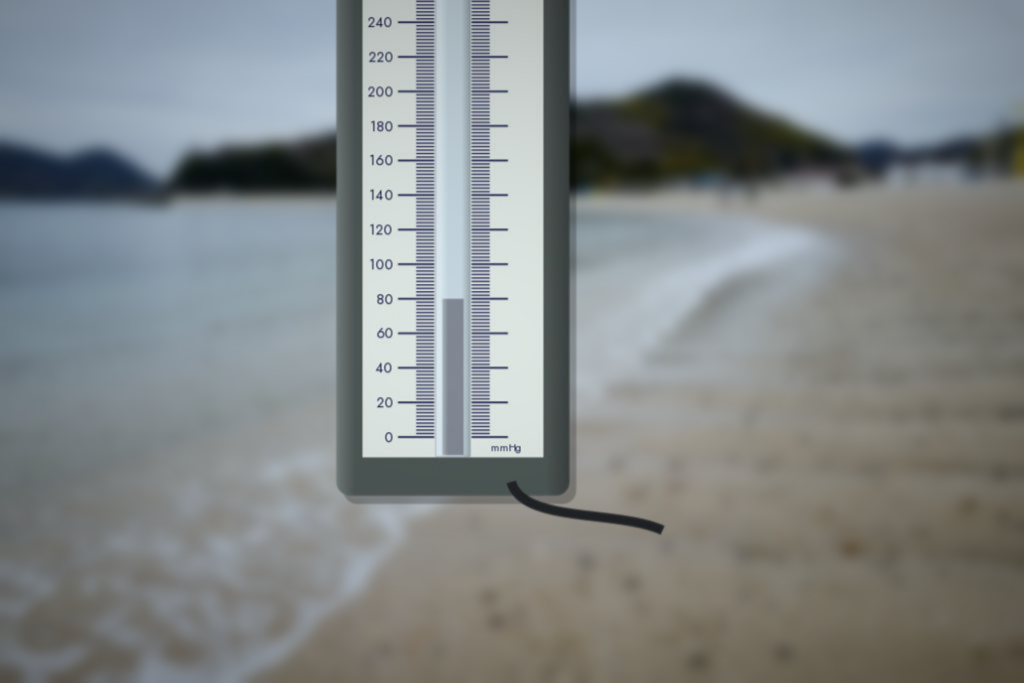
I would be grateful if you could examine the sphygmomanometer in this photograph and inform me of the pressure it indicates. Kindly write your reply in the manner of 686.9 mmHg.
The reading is 80 mmHg
